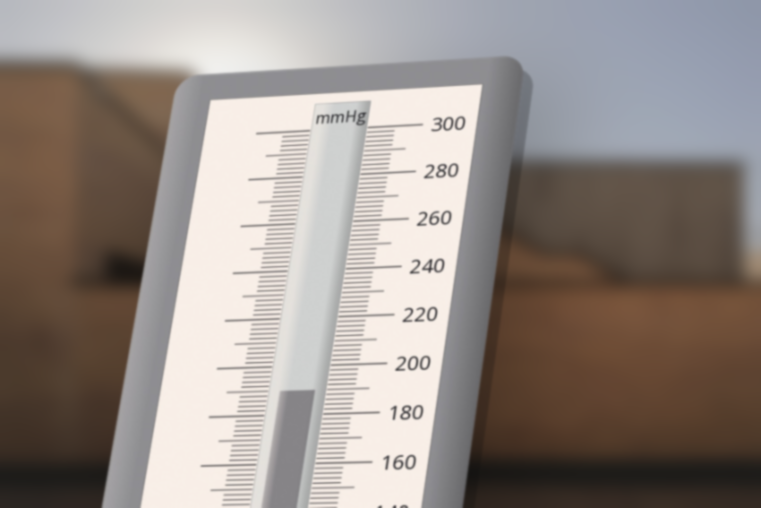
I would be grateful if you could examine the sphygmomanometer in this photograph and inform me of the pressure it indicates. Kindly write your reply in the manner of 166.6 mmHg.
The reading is 190 mmHg
